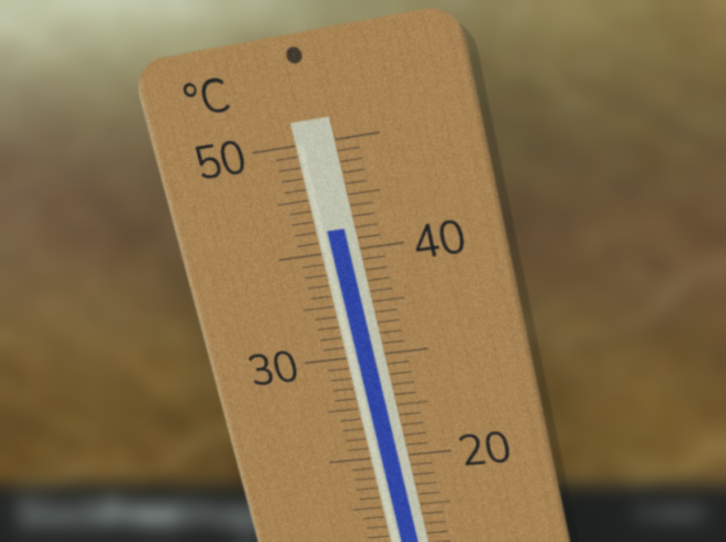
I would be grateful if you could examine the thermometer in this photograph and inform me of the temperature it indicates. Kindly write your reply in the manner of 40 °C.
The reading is 42 °C
